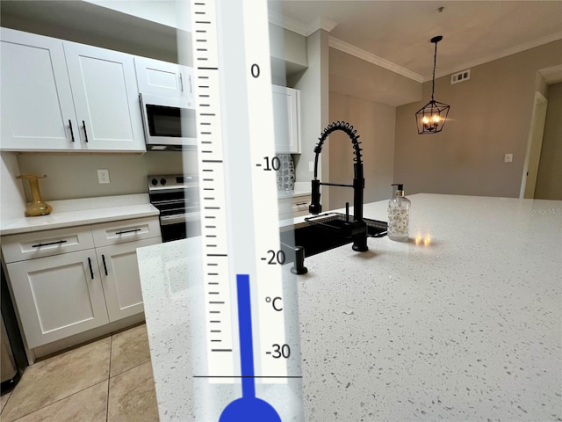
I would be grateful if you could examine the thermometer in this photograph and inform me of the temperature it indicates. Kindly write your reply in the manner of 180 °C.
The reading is -22 °C
